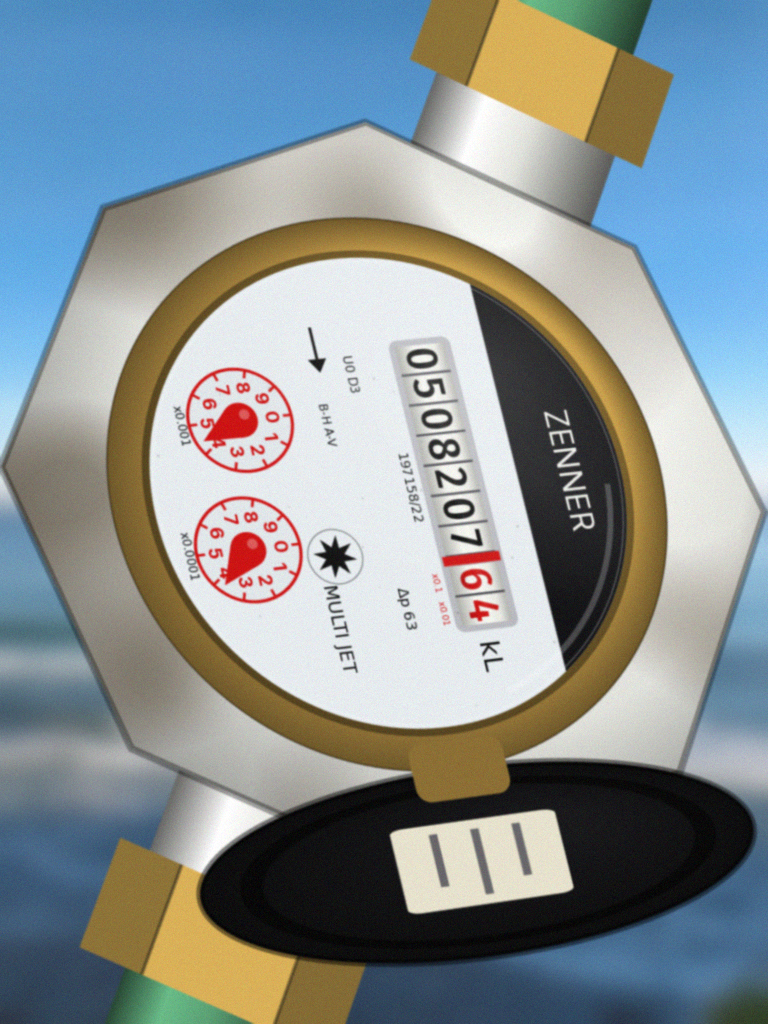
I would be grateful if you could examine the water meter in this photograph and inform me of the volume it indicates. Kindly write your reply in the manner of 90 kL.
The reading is 508207.6443 kL
